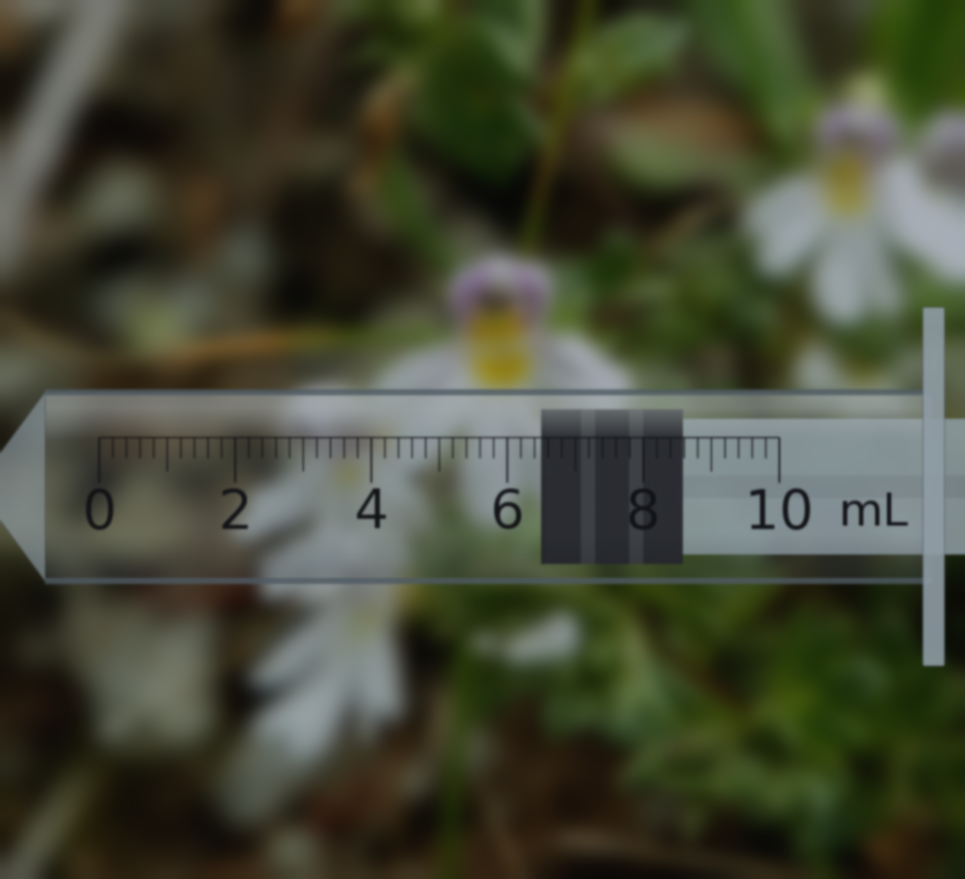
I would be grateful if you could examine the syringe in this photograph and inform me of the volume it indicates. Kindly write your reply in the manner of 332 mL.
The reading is 6.5 mL
